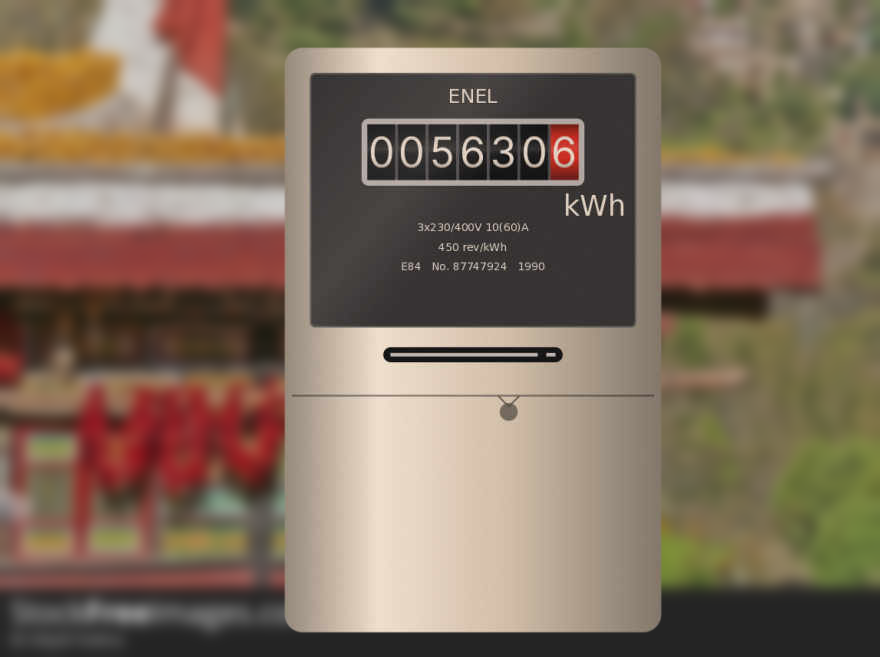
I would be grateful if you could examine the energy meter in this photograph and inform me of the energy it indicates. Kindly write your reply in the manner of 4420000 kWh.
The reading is 5630.6 kWh
